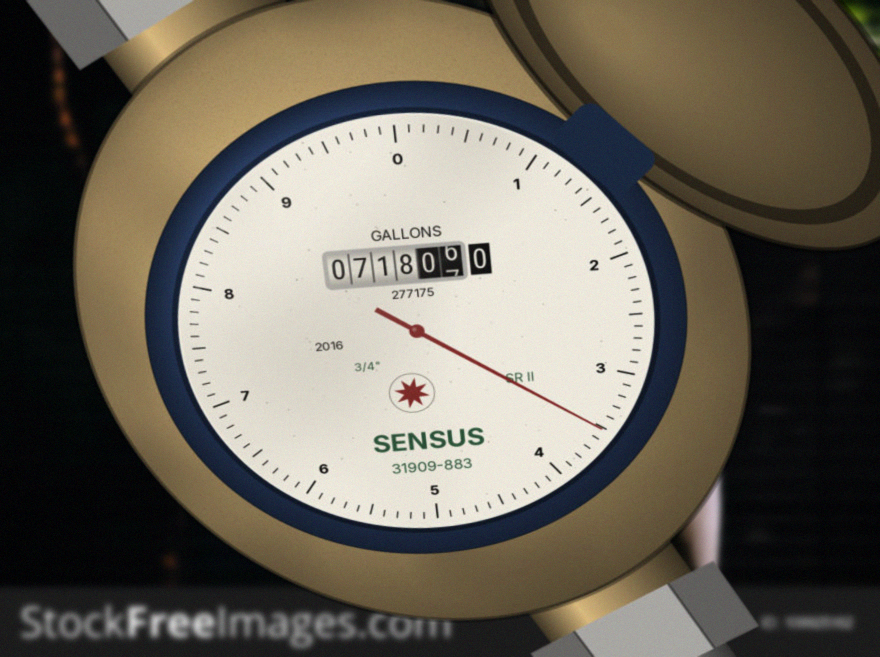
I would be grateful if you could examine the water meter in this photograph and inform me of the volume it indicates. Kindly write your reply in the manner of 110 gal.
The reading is 718063.5 gal
